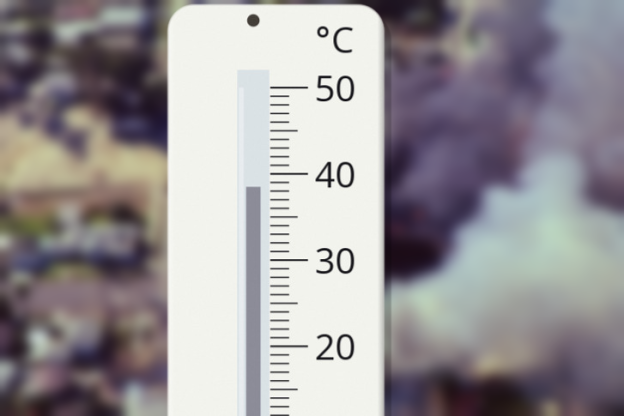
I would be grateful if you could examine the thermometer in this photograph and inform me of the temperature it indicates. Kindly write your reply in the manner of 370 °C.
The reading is 38.5 °C
